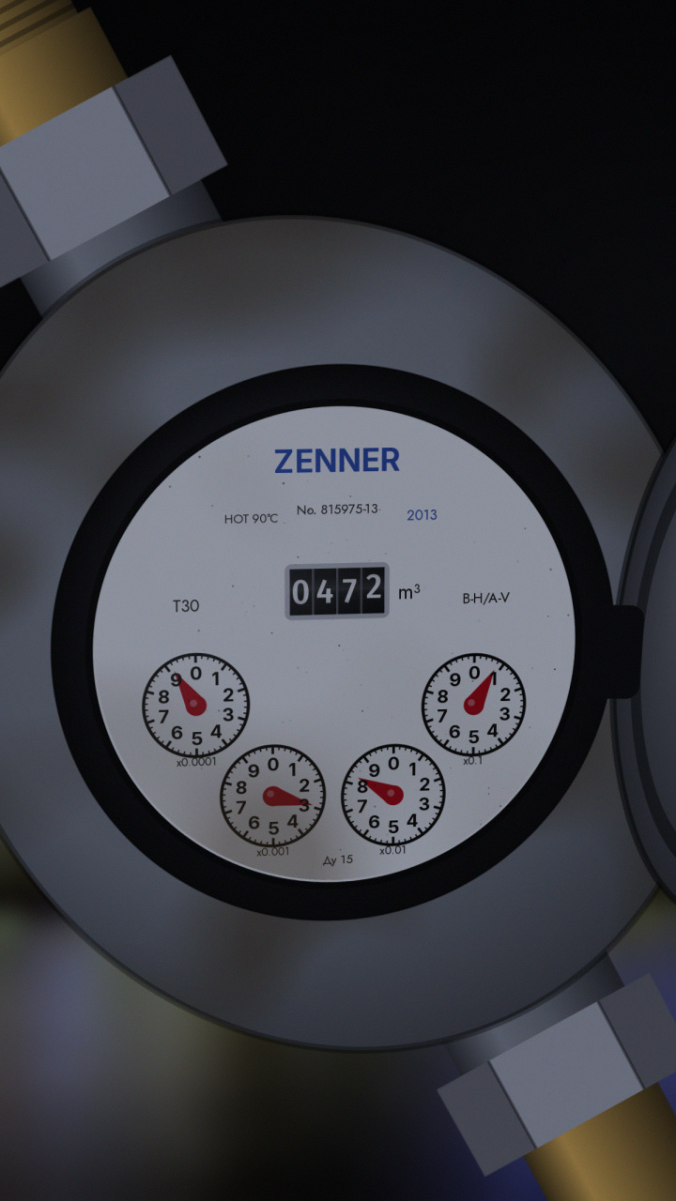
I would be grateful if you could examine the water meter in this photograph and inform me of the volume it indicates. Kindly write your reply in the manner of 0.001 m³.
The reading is 472.0829 m³
